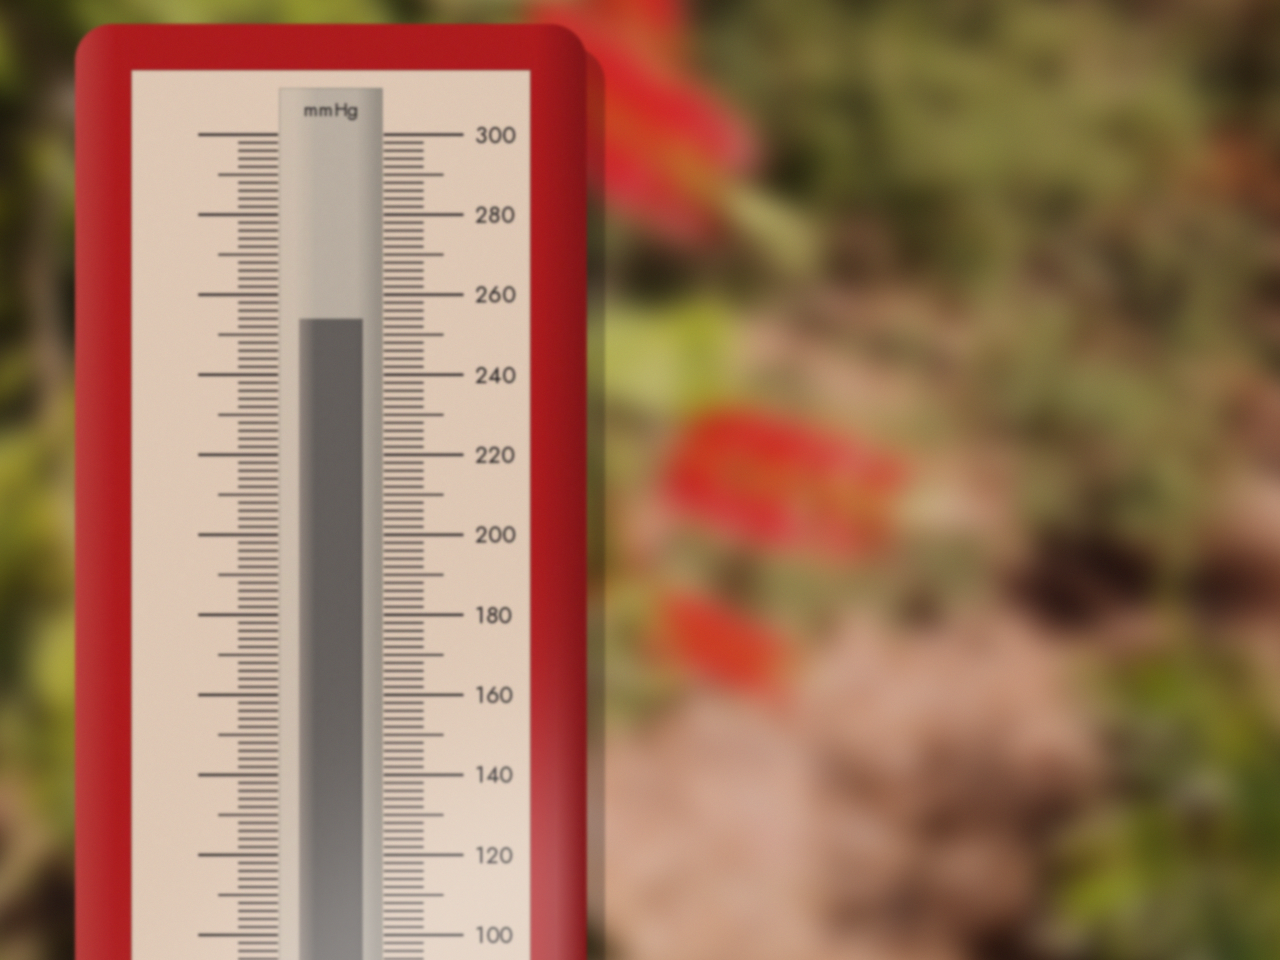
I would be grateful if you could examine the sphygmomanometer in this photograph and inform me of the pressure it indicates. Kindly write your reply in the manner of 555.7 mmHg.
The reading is 254 mmHg
